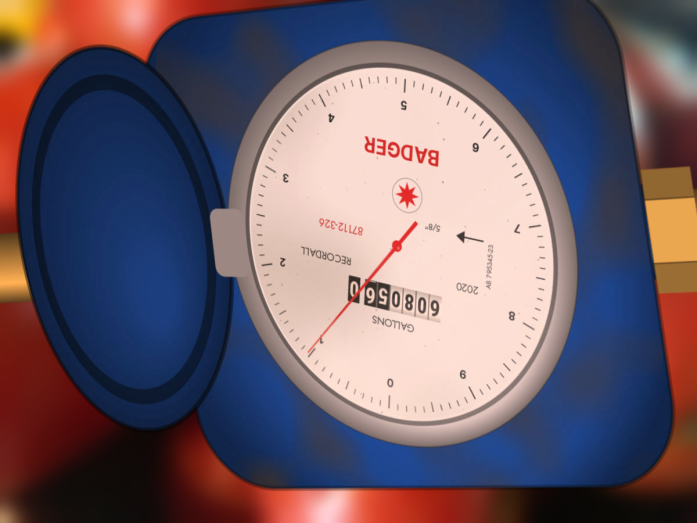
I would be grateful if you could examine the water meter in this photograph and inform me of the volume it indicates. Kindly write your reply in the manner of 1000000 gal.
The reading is 6080561.0 gal
